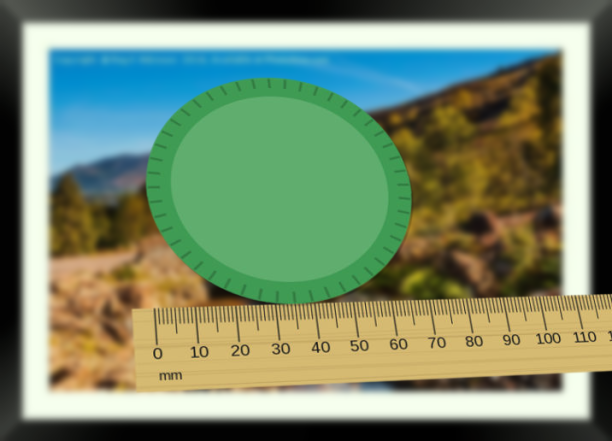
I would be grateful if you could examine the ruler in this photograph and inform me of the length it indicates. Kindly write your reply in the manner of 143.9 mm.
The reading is 70 mm
